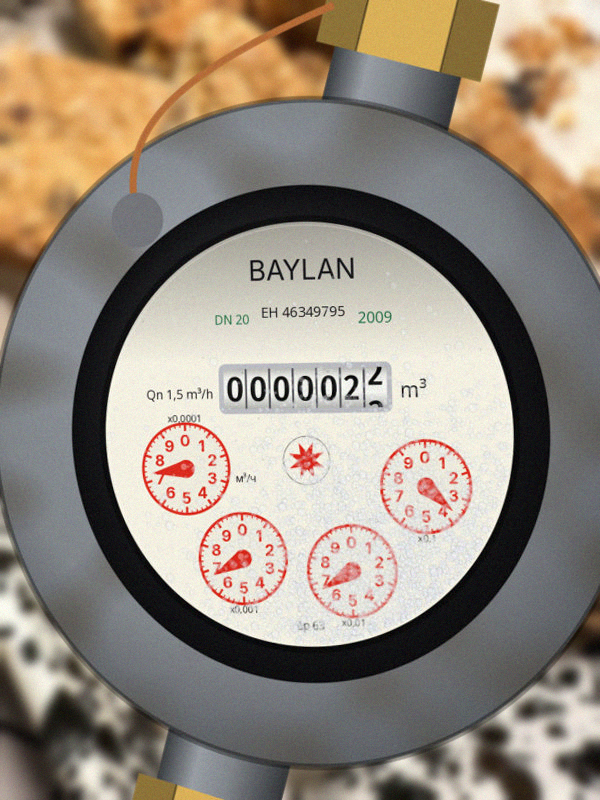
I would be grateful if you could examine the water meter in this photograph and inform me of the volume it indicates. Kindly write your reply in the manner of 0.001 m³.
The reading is 22.3667 m³
